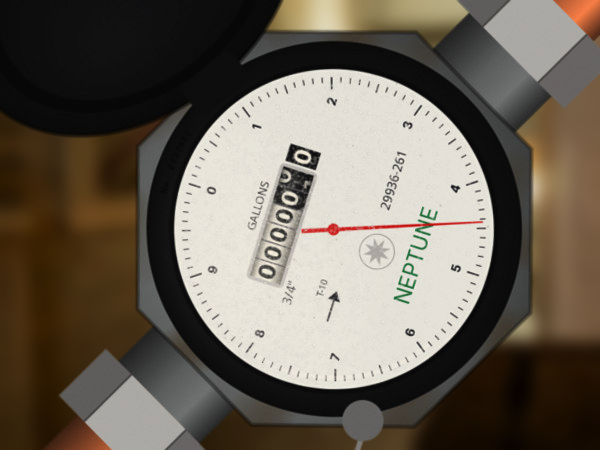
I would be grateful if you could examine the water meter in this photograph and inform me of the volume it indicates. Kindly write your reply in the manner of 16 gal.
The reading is 4.4 gal
